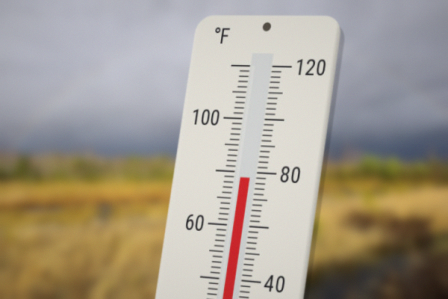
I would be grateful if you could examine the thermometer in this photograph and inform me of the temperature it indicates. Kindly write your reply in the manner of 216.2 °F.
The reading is 78 °F
